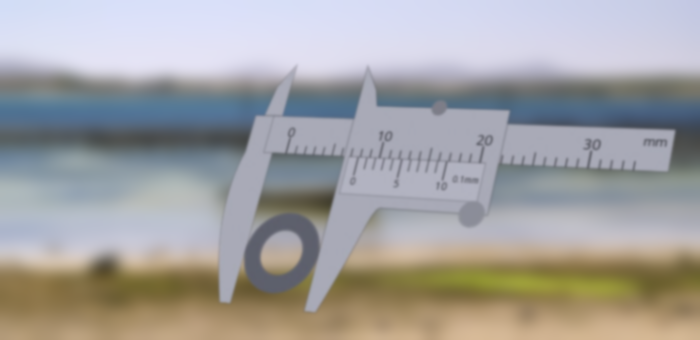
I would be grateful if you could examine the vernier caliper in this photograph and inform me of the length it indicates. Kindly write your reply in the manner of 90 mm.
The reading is 7.8 mm
